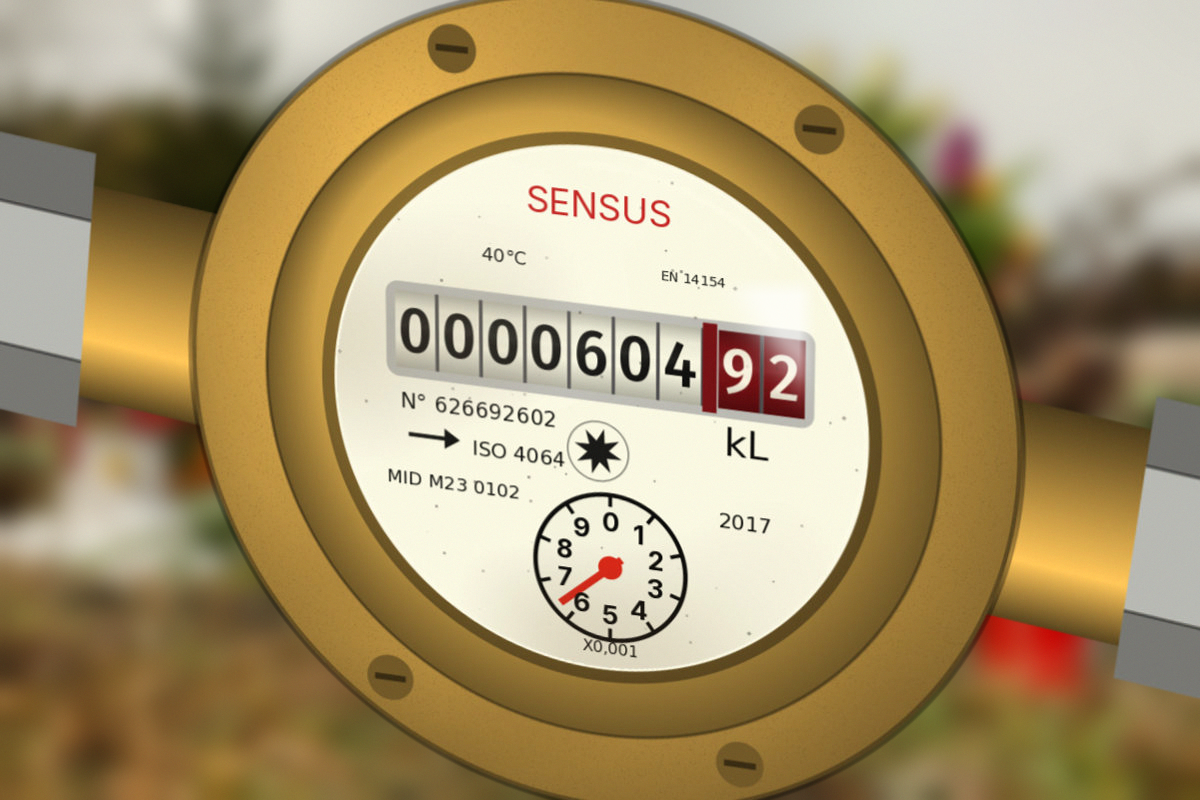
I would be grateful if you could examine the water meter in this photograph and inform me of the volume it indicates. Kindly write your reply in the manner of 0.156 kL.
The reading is 604.926 kL
